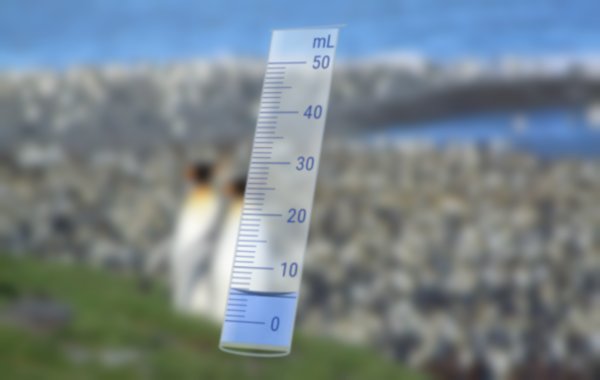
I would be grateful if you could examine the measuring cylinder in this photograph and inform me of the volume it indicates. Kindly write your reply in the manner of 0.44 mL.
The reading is 5 mL
